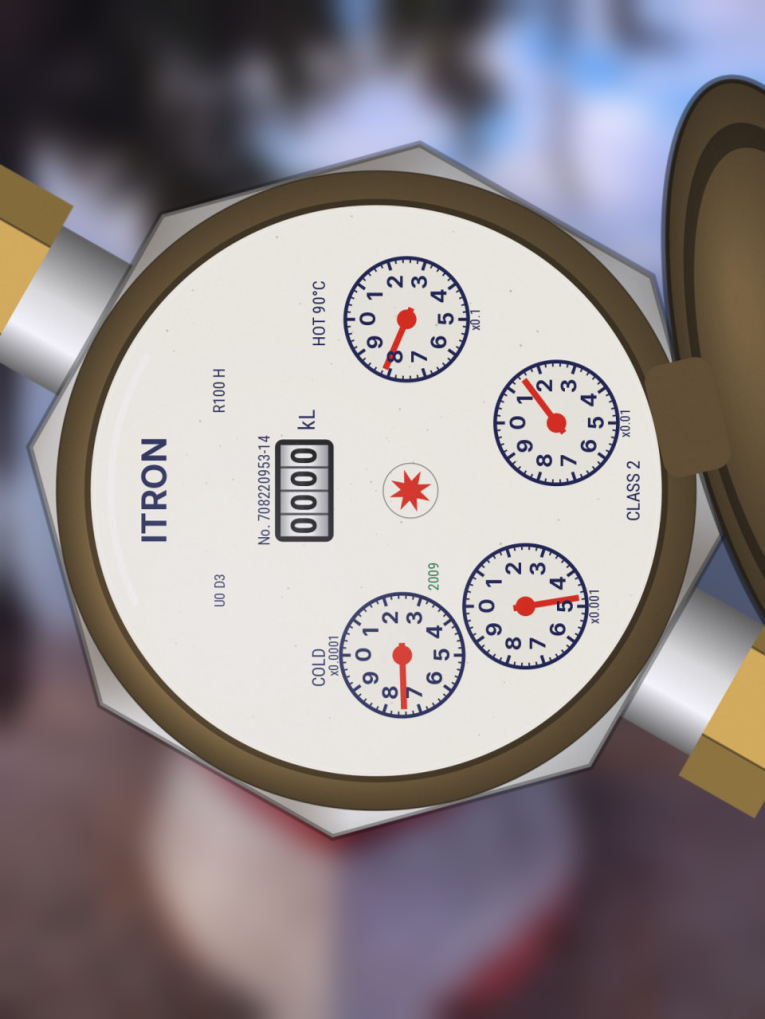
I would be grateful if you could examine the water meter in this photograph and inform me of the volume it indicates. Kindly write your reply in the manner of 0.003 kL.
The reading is 0.8147 kL
